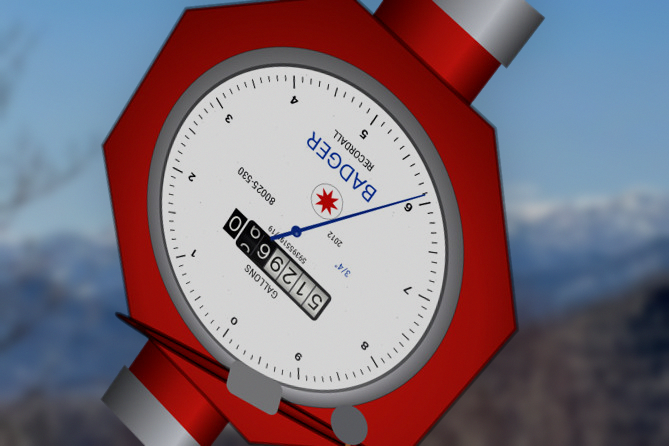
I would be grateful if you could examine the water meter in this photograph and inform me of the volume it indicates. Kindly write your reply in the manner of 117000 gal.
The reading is 5129685.9 gal
